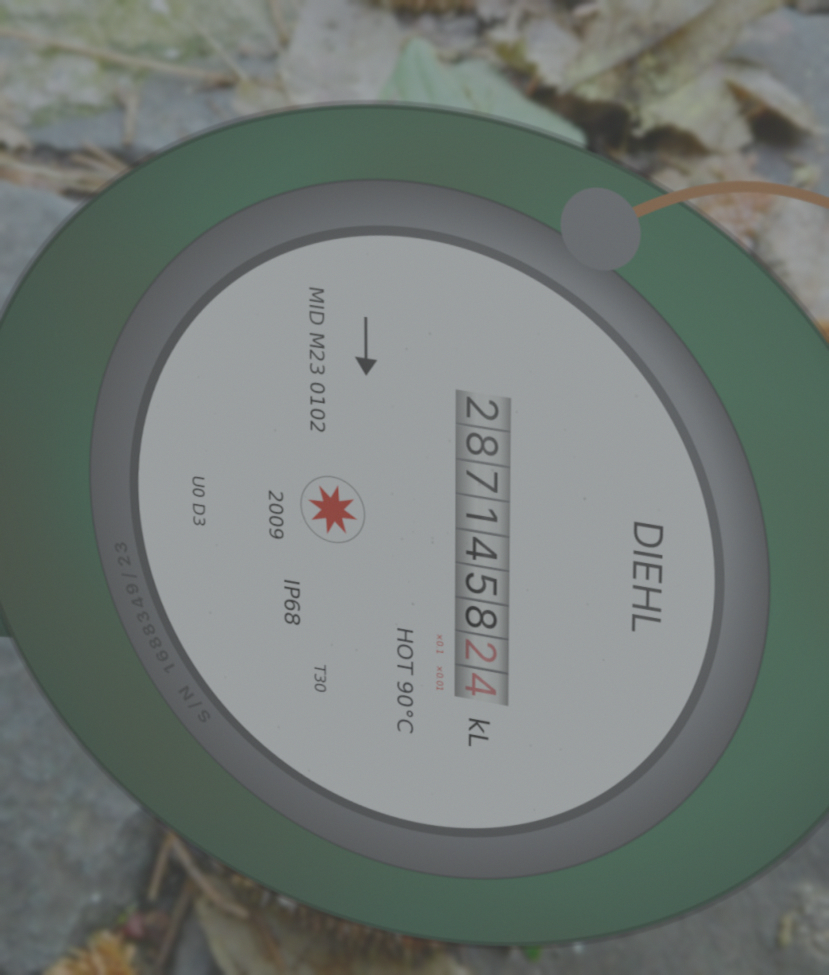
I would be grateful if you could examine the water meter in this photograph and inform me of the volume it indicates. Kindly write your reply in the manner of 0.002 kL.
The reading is 2871458.24 kL
